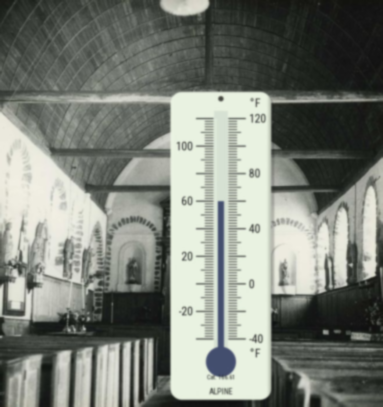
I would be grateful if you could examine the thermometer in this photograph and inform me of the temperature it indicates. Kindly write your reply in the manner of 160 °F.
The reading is 60 °F
